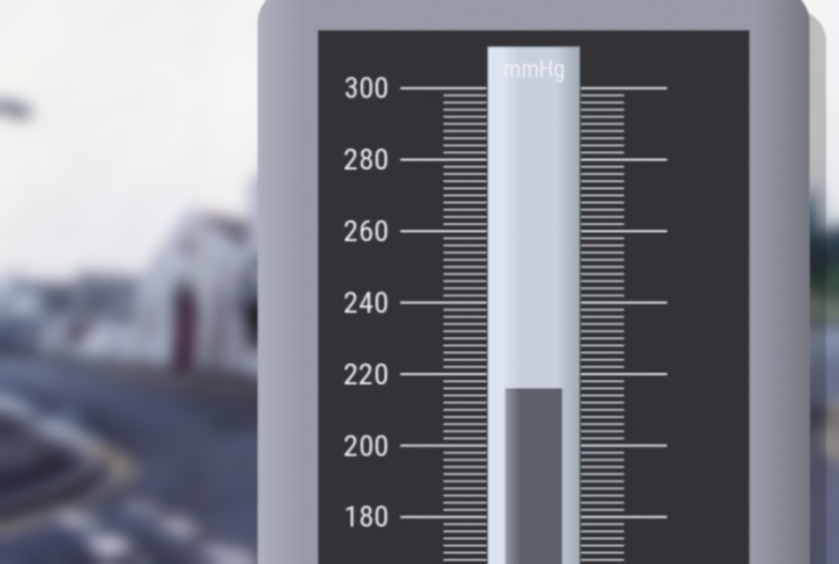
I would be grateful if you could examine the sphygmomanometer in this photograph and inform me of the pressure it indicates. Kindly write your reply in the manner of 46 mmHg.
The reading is 216 mmHg
